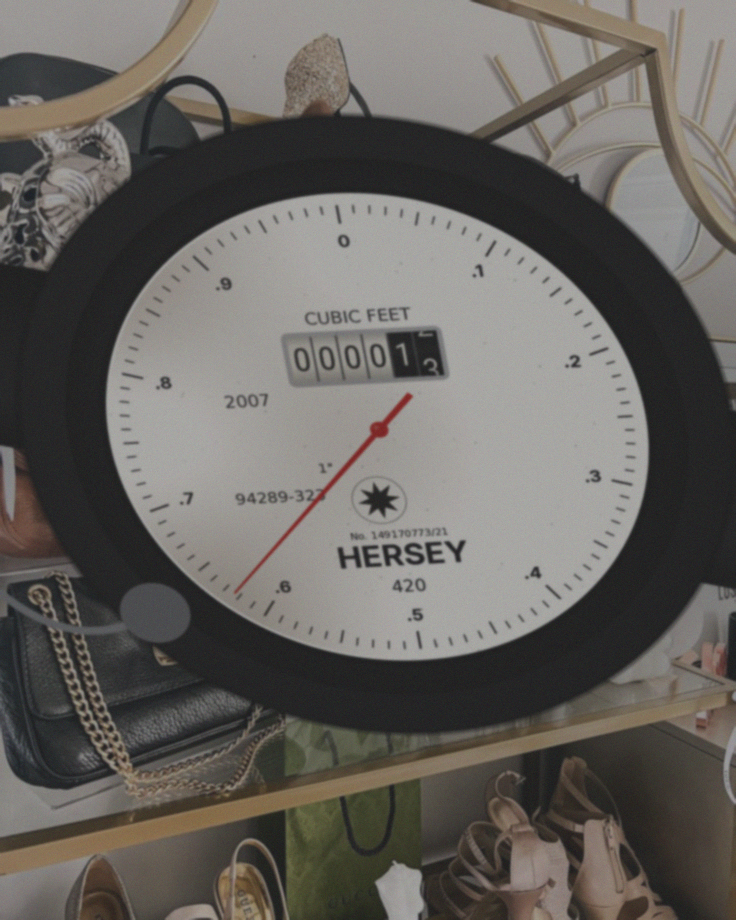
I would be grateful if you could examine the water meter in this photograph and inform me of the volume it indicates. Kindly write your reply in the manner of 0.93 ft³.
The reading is 12.62 ft³
